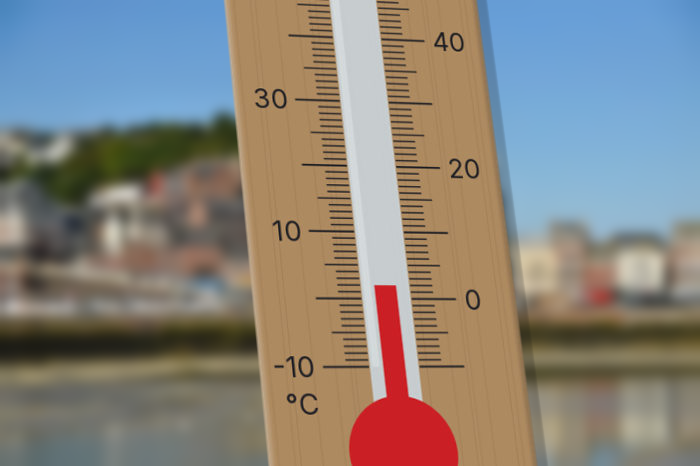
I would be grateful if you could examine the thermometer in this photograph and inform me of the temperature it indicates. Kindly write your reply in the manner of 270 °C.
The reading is 2 °C
